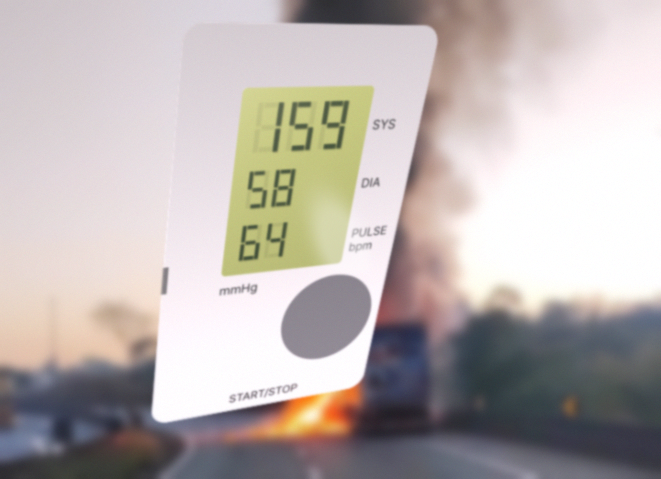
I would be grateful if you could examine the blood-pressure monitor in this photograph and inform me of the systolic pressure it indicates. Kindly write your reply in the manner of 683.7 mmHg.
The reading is 159 mmHg
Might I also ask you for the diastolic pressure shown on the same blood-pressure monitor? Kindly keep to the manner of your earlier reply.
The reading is 58 mmHg
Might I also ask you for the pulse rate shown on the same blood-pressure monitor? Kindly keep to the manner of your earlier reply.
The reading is 64 bpm
